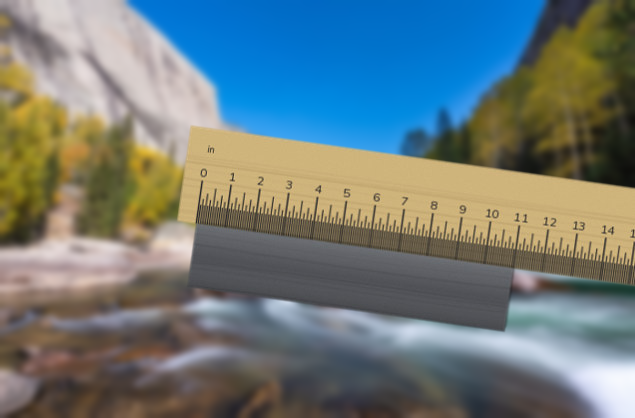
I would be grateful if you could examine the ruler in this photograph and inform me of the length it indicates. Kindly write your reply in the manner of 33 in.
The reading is 11 in
